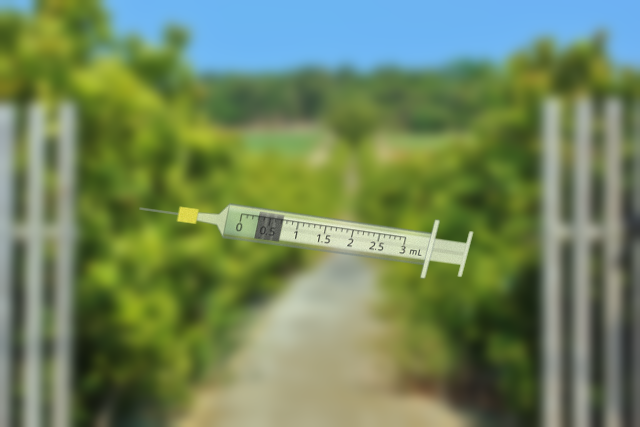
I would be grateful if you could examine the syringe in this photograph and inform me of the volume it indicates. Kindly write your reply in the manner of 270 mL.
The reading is 0.3 mL
